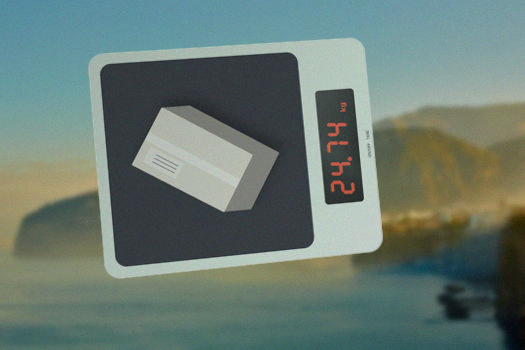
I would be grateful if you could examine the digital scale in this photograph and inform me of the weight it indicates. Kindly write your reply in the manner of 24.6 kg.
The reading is 24.74 kg
